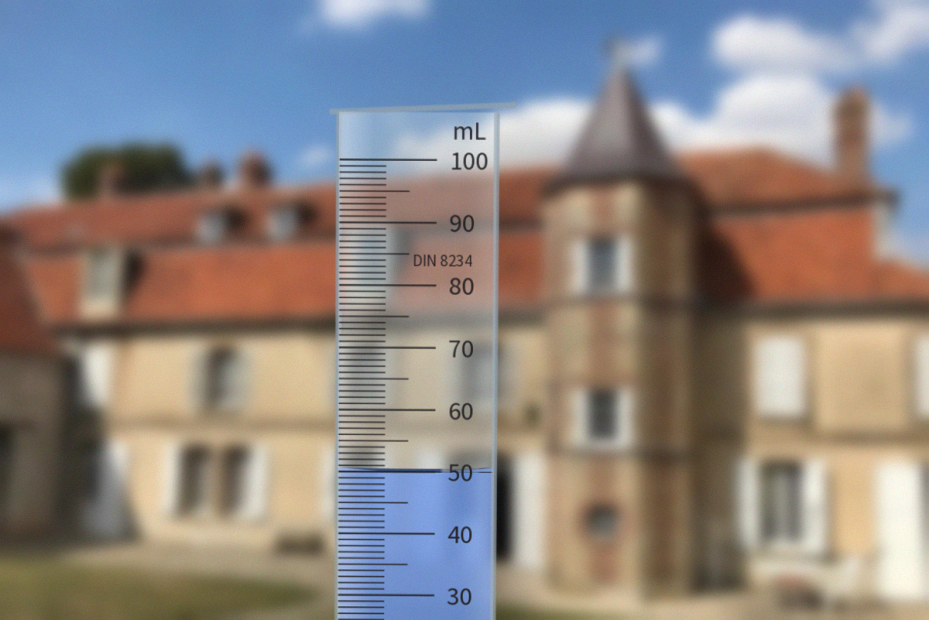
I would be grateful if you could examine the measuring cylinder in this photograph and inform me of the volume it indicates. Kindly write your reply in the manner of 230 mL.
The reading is 50 mL
